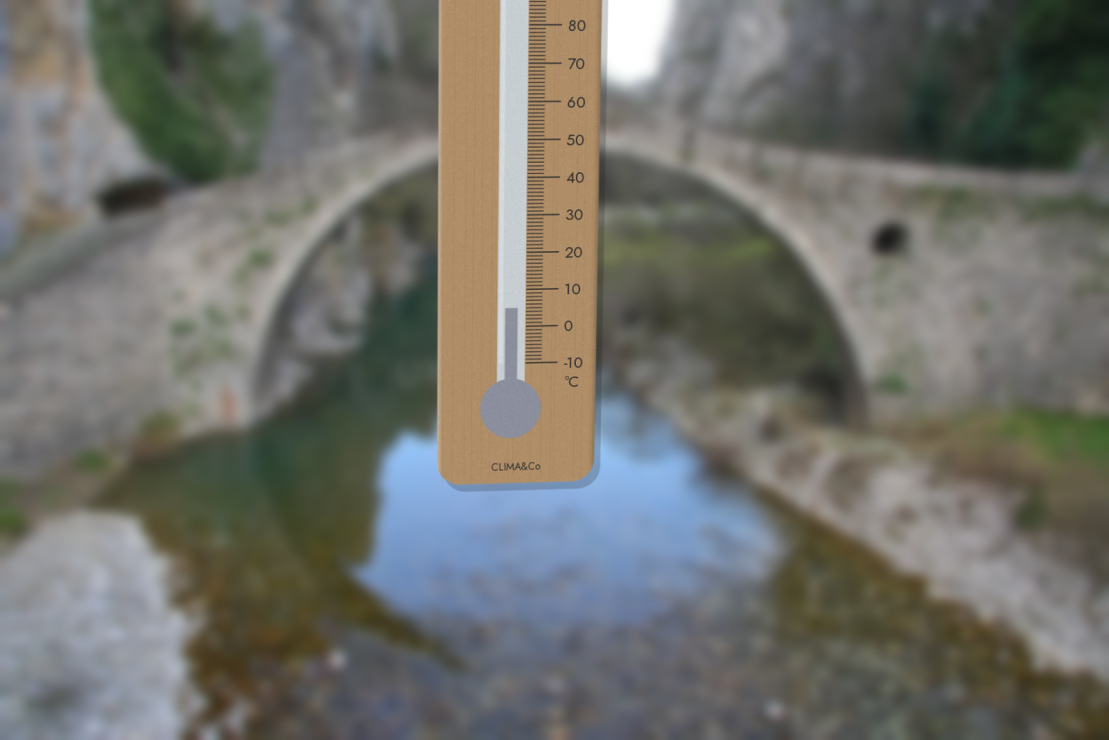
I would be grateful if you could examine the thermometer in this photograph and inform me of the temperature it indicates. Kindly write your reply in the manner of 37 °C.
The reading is 5 °C
